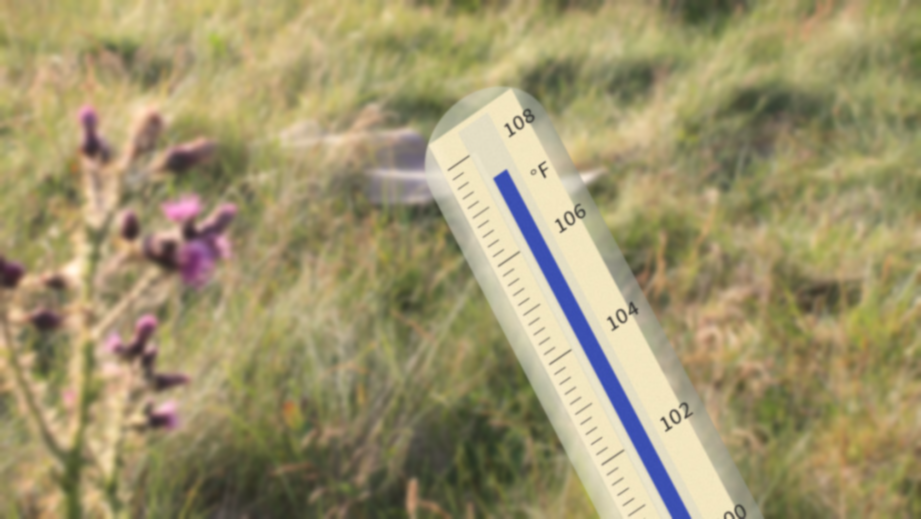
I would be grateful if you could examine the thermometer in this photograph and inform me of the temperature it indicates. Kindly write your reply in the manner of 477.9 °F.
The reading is 107.4 °F
